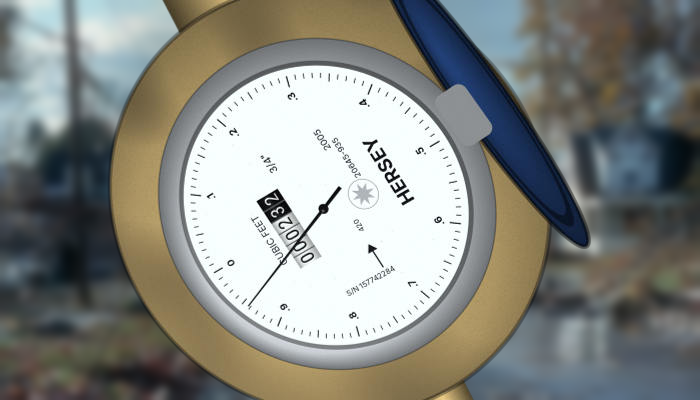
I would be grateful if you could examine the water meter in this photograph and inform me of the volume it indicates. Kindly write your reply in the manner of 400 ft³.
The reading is 231.94 ft³
